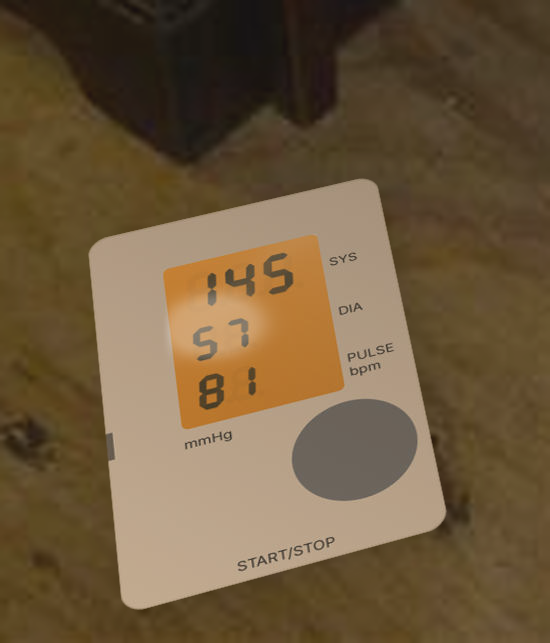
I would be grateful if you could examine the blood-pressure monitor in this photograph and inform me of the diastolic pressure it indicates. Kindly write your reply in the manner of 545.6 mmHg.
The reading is 57 mmHg
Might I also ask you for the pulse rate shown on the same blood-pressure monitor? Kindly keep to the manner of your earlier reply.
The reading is 81 bpm
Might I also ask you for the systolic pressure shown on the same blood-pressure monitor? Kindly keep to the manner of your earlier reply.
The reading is 145 mmHg
